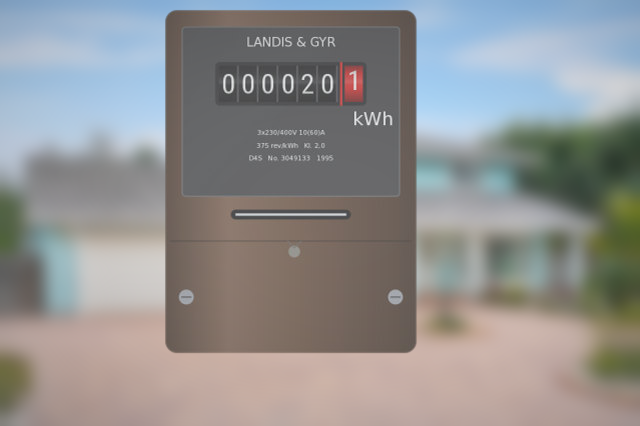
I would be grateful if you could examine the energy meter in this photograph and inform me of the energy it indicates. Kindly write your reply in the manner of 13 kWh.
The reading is 20.1 kWh
